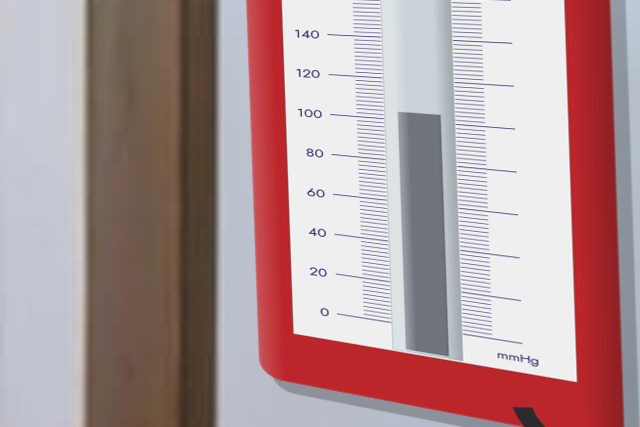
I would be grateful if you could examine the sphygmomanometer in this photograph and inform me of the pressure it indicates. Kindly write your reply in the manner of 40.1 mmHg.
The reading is 104 mmHg
